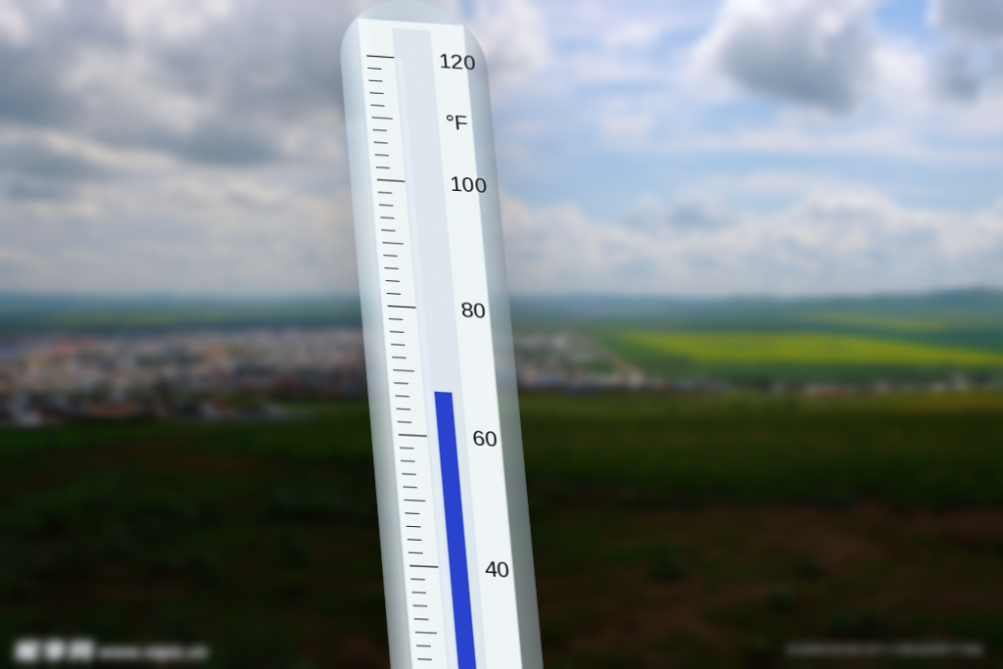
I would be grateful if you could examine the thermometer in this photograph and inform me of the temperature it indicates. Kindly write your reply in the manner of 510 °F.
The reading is 67 °F
